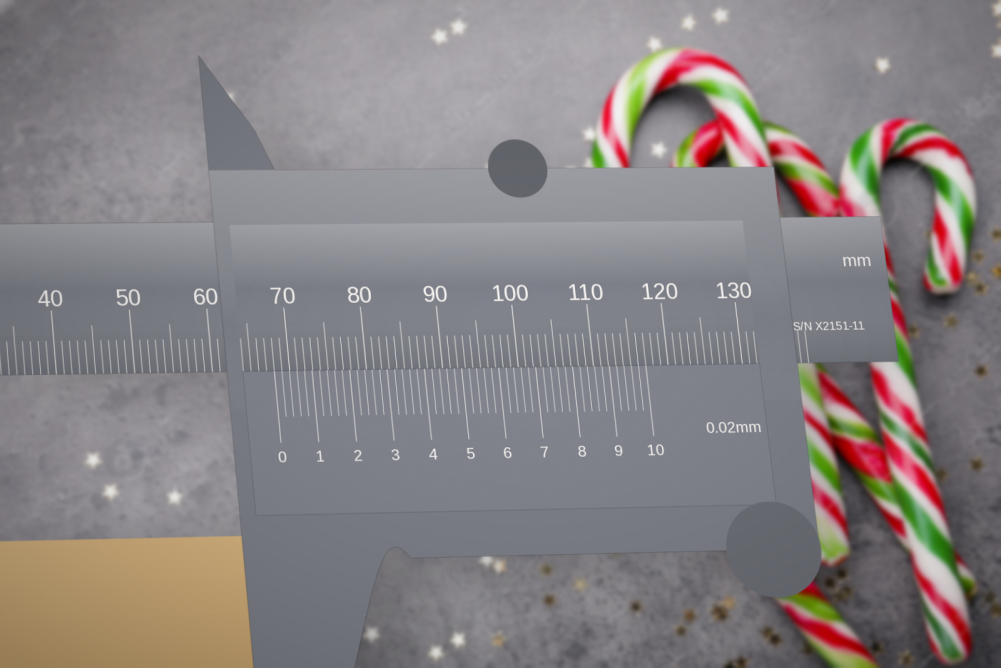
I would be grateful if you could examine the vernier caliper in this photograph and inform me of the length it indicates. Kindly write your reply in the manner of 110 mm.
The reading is 68.0 mm
